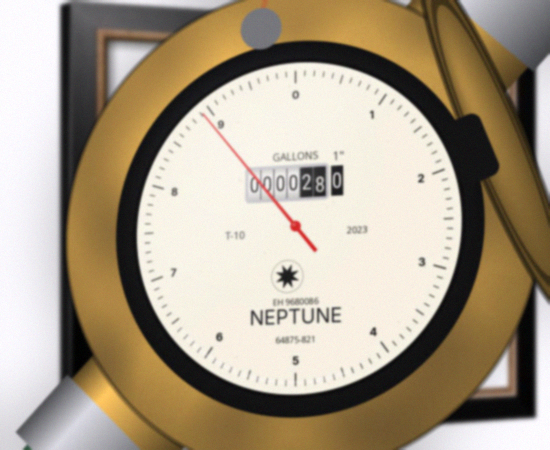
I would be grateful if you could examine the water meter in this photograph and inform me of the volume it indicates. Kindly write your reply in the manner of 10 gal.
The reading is 278.9 gal
